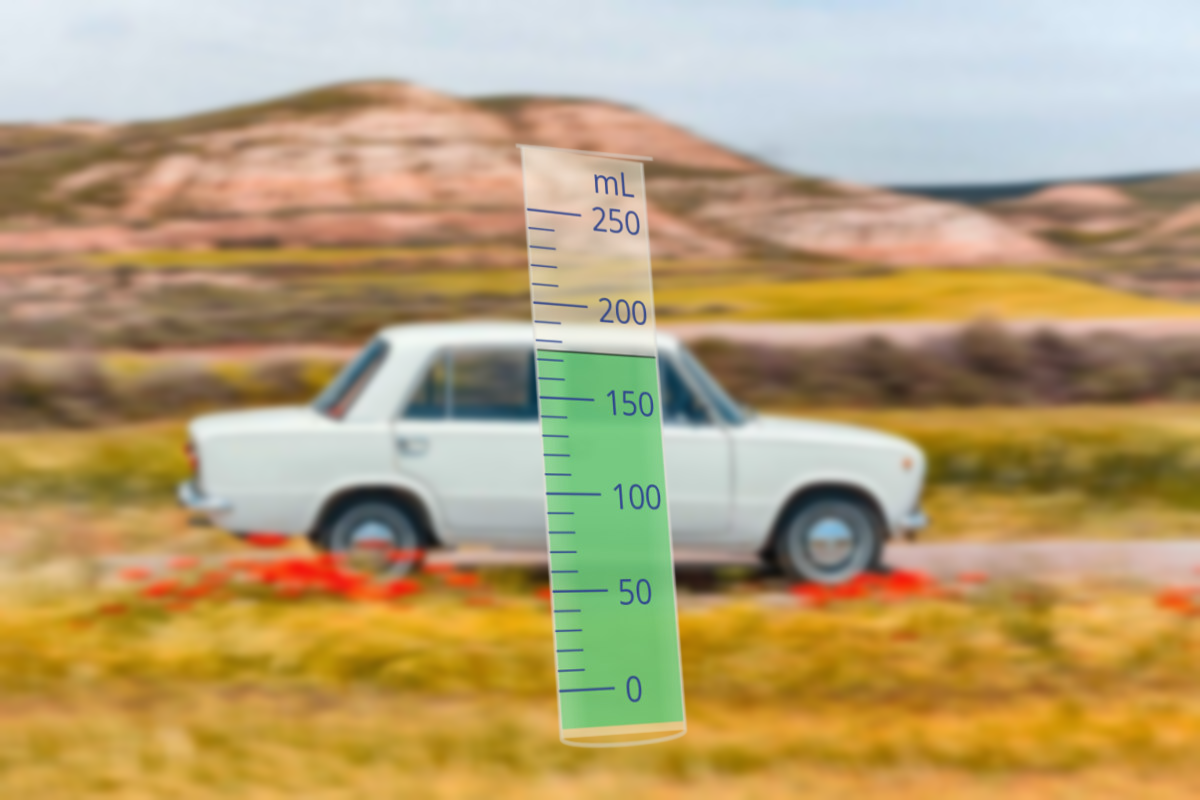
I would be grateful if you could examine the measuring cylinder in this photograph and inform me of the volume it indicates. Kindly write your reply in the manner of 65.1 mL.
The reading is 175 mL
